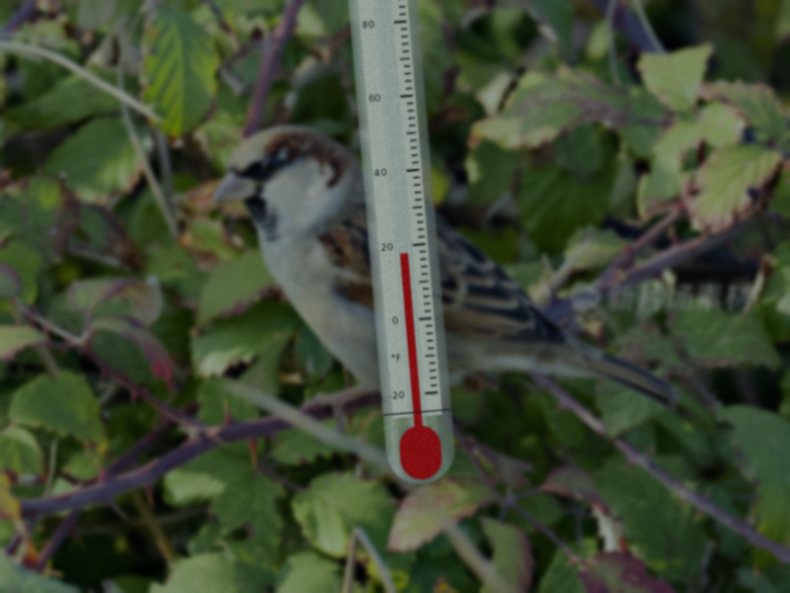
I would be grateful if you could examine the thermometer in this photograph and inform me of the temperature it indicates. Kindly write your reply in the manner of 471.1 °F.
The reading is 18 °F
